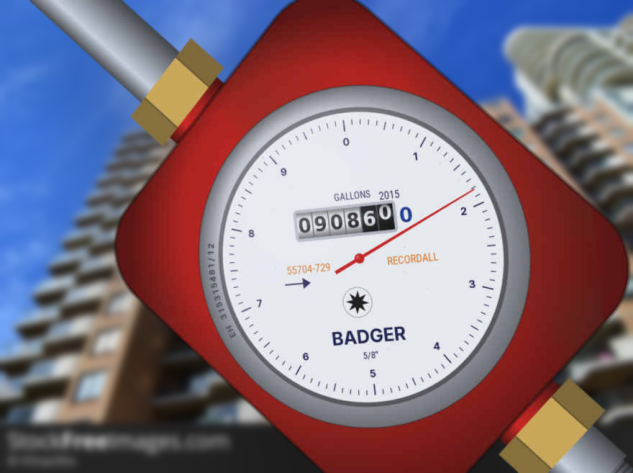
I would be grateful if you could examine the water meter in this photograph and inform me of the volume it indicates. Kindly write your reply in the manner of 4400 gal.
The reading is 908601.8 gal
